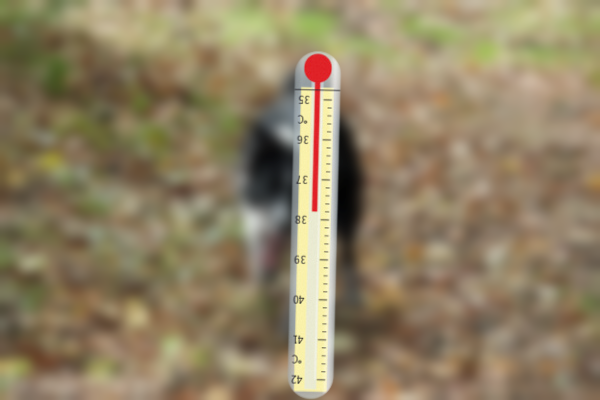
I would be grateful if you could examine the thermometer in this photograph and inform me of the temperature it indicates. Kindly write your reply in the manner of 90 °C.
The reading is 37.8 °C
